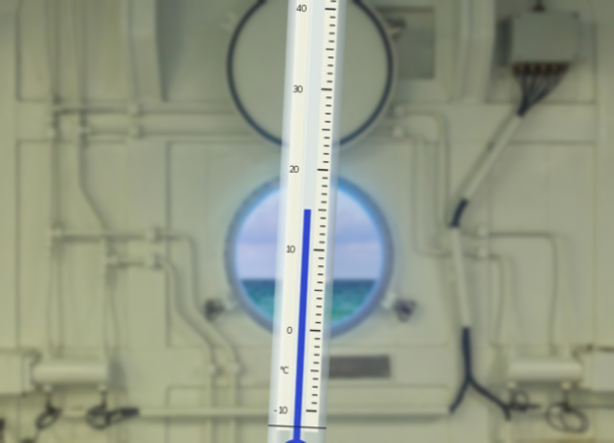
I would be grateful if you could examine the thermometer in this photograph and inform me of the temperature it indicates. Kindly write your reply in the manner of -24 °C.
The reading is 15 °C
